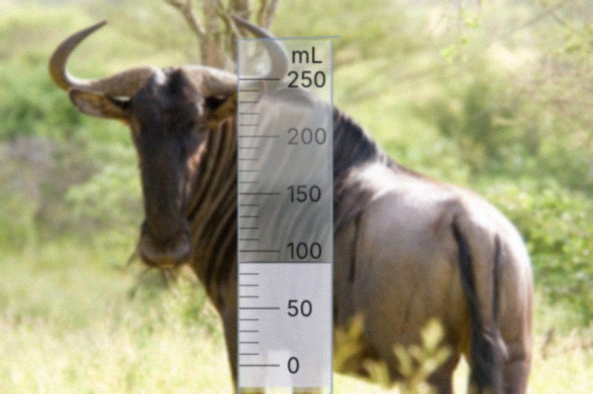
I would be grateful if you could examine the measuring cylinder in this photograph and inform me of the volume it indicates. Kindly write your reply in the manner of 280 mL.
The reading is 90 mL
